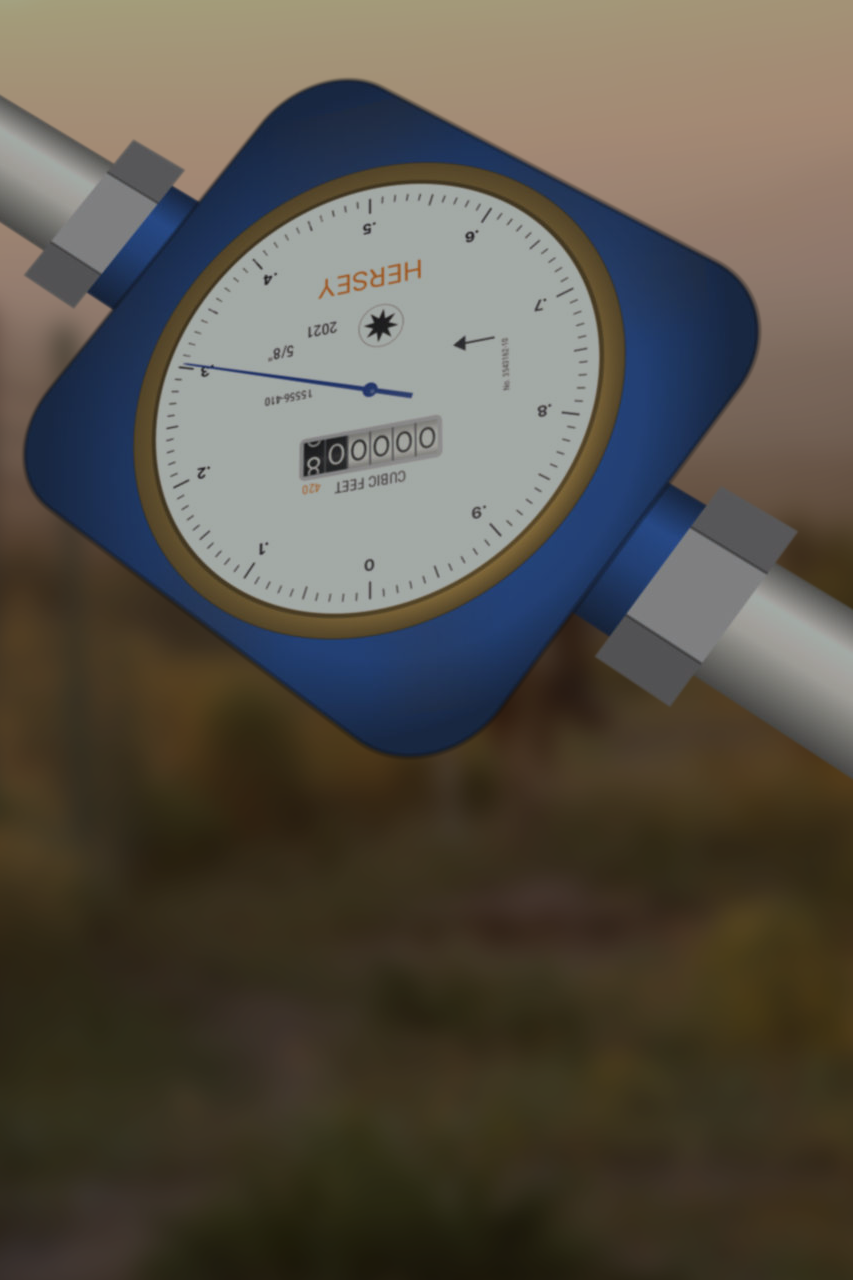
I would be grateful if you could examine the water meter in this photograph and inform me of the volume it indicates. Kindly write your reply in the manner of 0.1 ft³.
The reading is 8.30 ft³
